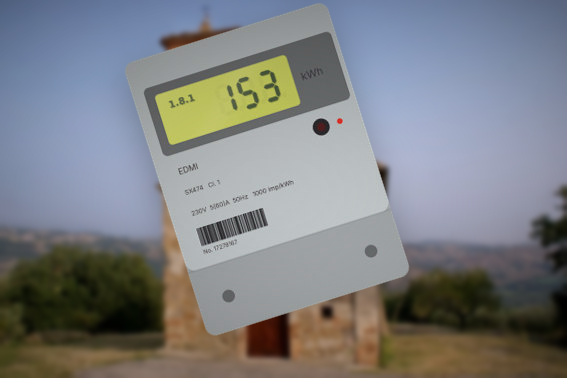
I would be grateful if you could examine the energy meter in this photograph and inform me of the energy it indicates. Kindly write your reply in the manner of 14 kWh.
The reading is 153 kWh
